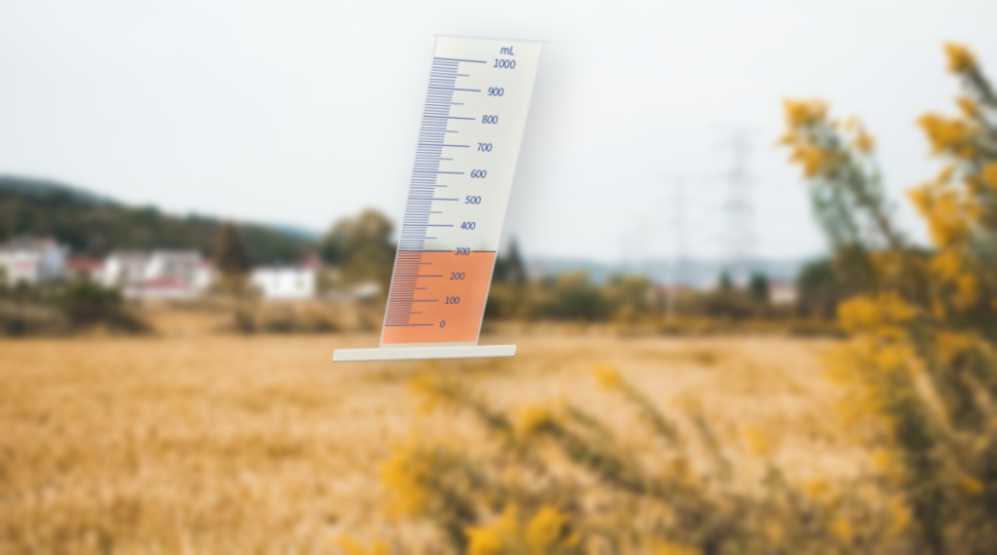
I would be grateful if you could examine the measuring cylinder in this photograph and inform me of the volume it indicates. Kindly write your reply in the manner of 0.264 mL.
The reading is 300 mL
